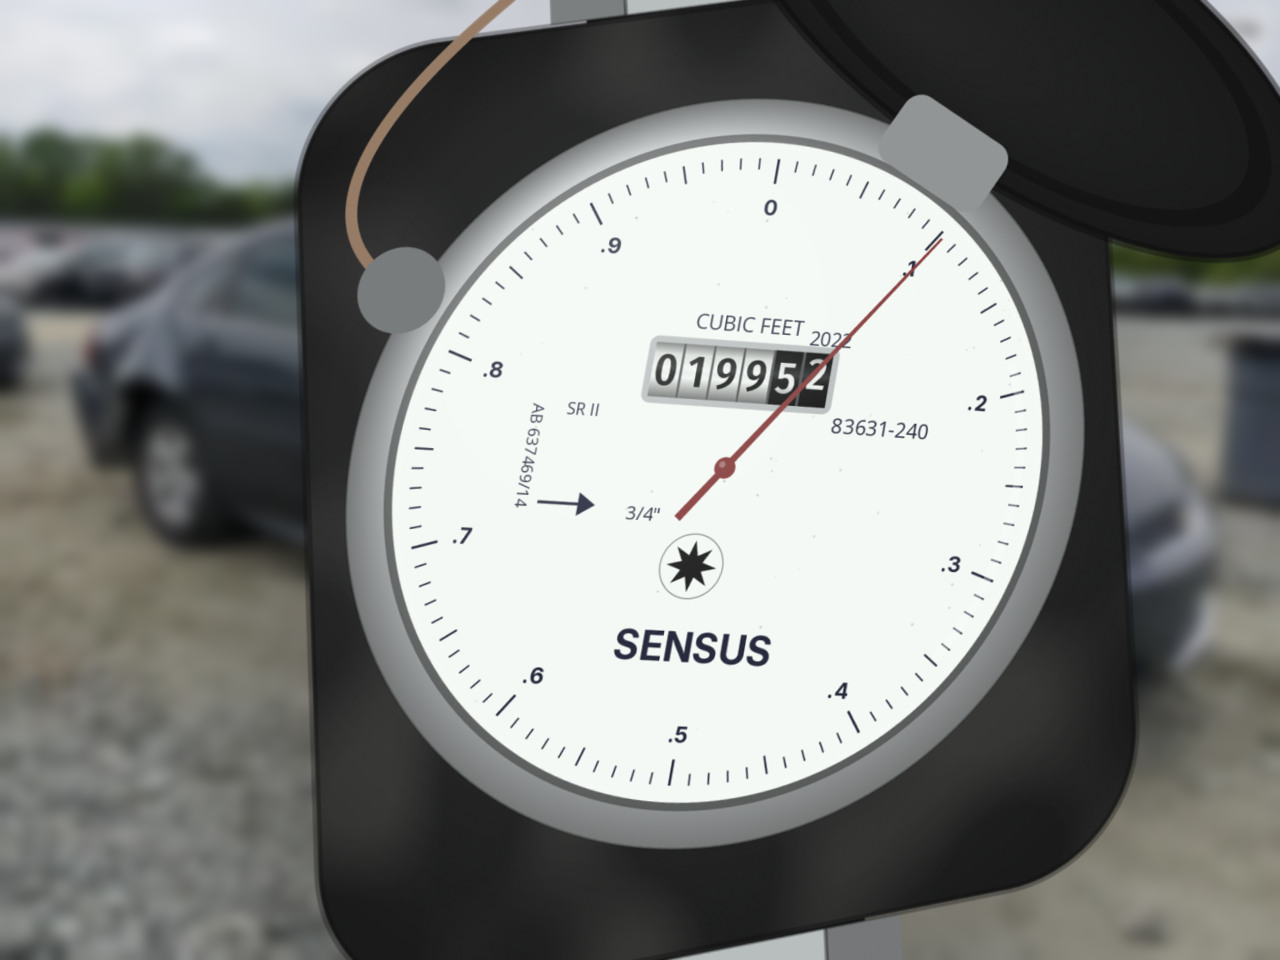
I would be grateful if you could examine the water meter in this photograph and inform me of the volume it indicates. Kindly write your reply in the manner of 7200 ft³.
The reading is 19952.10 ft³
